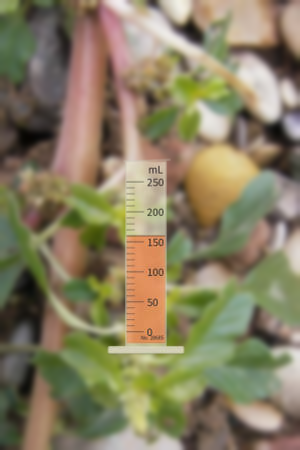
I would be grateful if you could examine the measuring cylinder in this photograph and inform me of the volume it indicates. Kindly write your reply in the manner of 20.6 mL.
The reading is 160 mL
